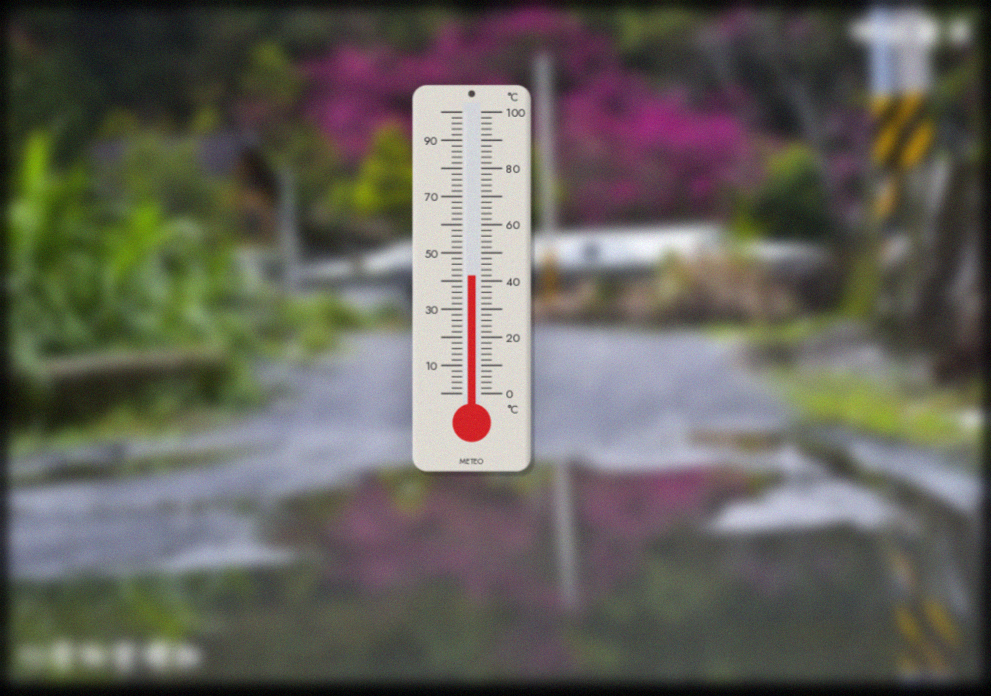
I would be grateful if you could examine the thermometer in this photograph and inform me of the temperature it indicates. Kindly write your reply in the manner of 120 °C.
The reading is 42 °C
